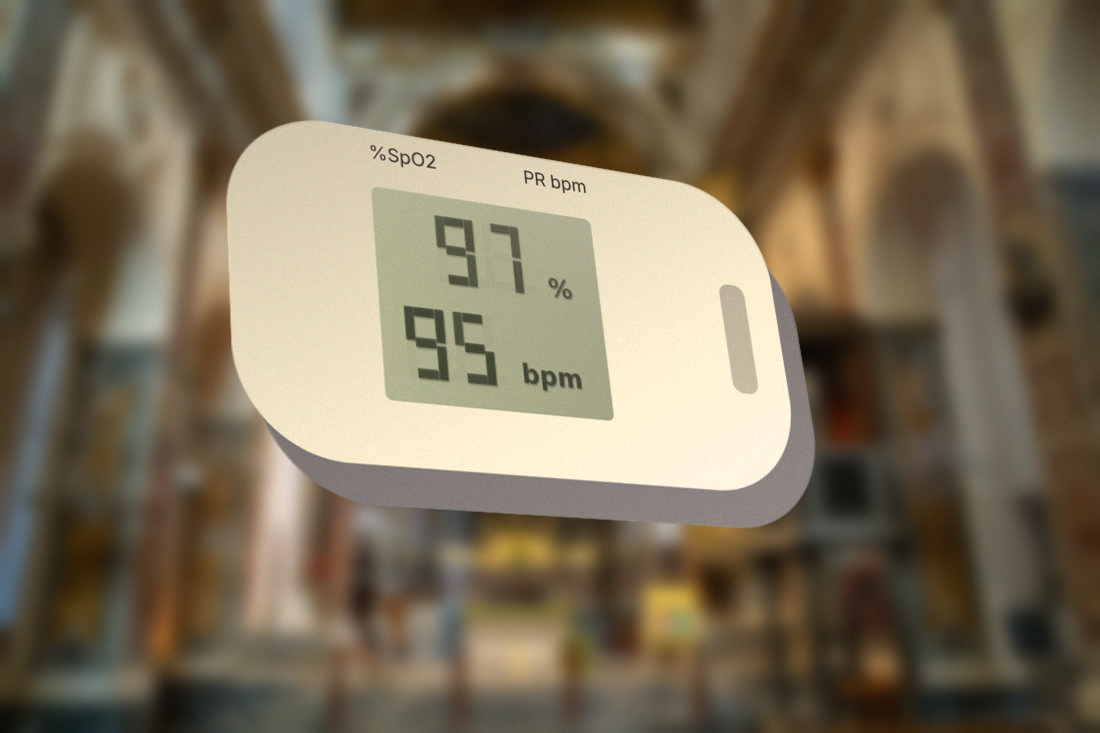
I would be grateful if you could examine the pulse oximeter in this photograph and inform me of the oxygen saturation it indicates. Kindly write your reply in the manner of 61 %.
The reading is 97 %
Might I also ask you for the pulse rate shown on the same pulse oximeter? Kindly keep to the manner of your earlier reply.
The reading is 95 bpm
